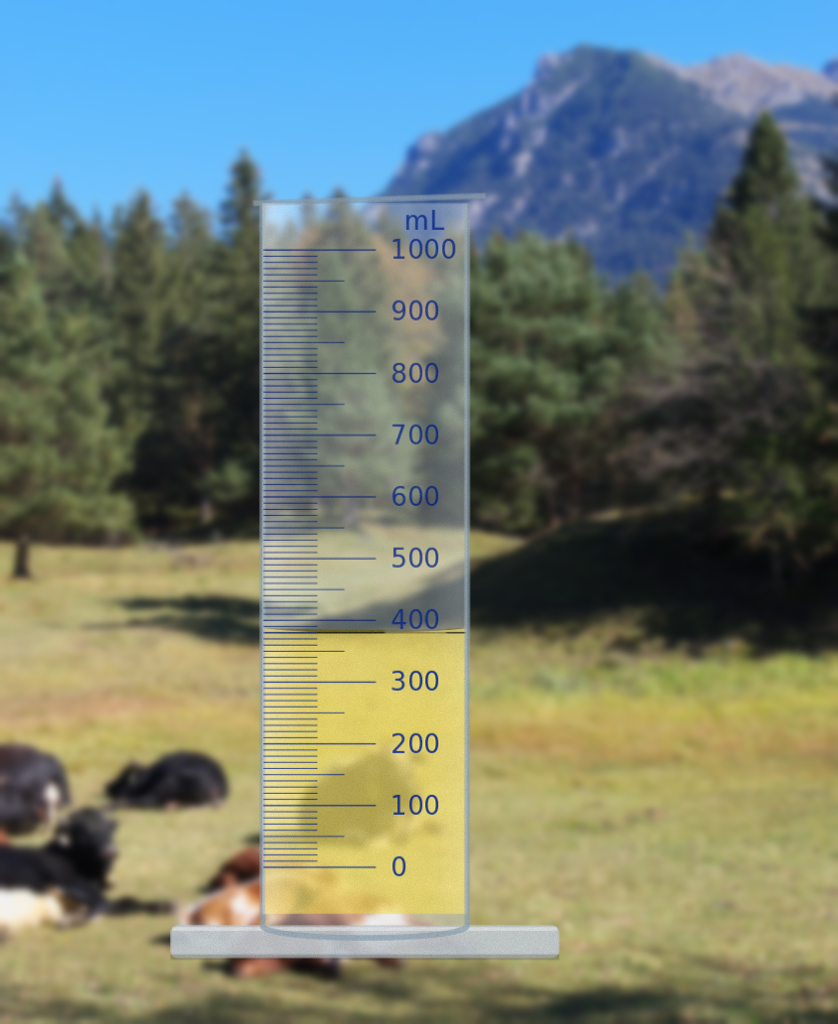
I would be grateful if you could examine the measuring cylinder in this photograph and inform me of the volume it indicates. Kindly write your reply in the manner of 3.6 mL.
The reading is 380 mL
